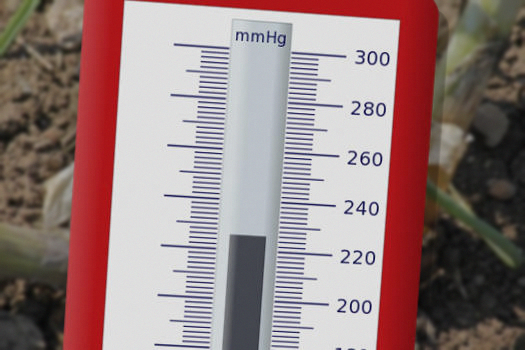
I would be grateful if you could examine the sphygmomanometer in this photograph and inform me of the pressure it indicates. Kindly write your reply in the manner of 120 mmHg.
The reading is 226 mmHg
